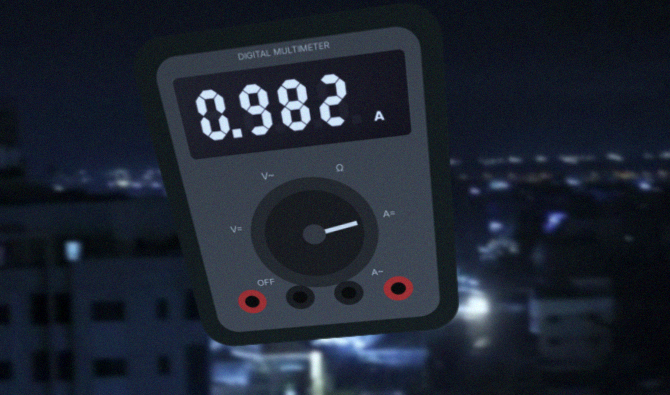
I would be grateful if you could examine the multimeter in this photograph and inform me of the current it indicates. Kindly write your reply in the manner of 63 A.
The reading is 0.982 A
